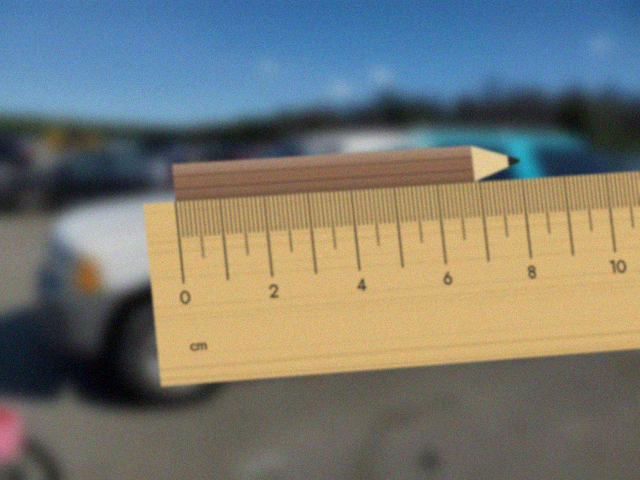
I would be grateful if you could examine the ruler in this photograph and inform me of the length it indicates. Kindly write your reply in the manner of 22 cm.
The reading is 8 cm
